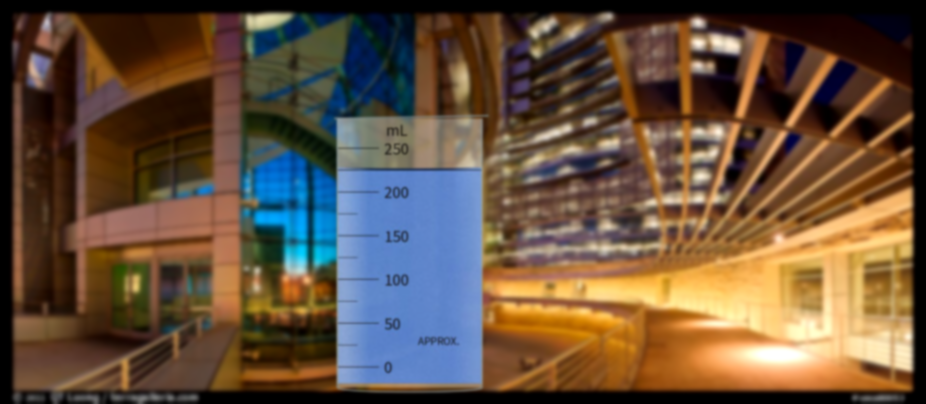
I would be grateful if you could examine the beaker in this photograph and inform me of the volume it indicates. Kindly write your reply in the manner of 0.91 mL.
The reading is 225 mL
